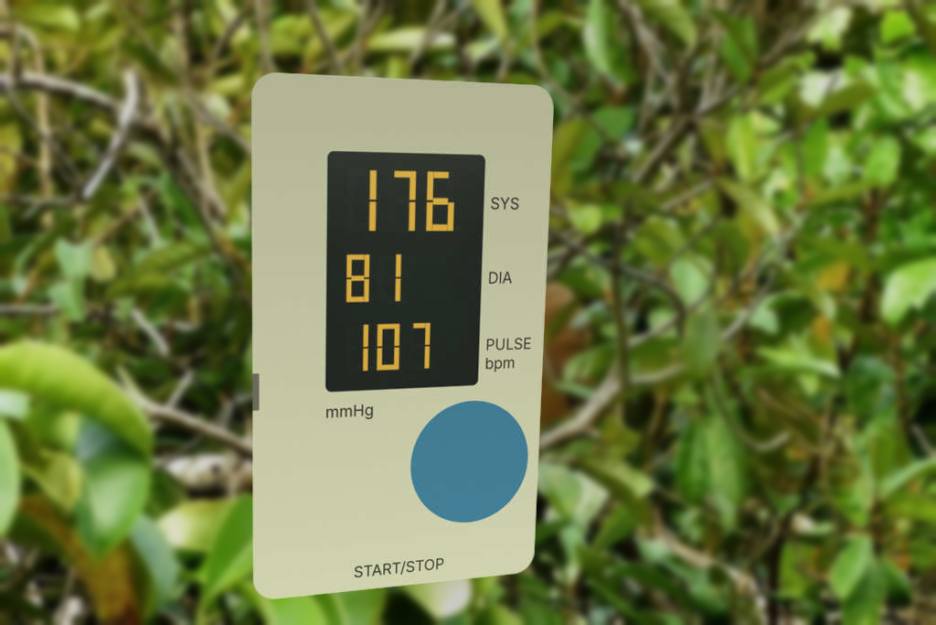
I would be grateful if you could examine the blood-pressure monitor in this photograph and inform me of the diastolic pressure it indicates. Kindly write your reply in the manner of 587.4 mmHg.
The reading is 81 mmHg
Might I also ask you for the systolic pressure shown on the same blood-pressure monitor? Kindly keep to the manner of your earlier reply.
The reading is 176 mmHg
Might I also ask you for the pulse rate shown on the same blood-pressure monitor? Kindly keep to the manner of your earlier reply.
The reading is 107 bpm
